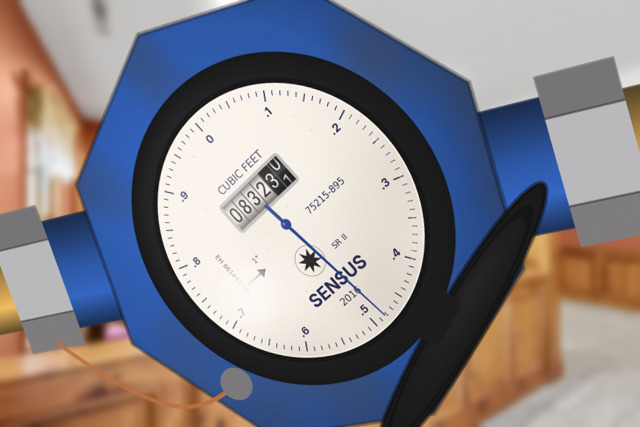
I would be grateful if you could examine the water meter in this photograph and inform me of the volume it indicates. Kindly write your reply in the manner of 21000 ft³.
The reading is 83230.48 ft³
